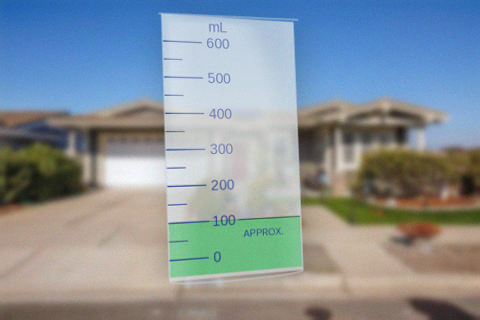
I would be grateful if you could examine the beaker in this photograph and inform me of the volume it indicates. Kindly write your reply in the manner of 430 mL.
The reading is 100 mL
